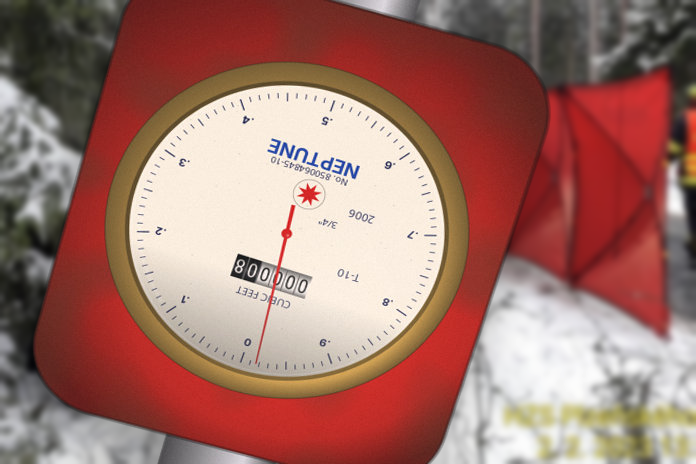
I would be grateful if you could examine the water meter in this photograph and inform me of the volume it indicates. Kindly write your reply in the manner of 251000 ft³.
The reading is 7.98 ft³
